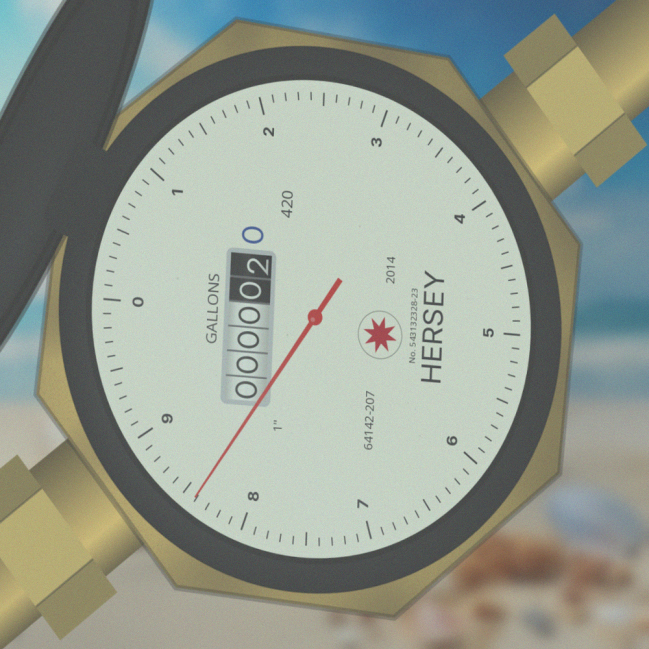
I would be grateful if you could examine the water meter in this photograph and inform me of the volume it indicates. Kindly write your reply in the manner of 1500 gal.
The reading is 18.4 gal
